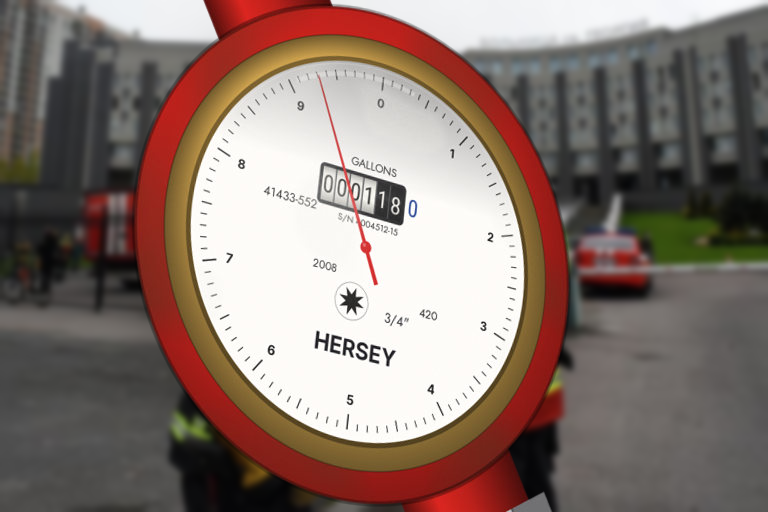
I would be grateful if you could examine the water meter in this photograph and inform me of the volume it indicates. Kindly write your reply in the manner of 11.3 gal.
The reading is 1179.3 gal
